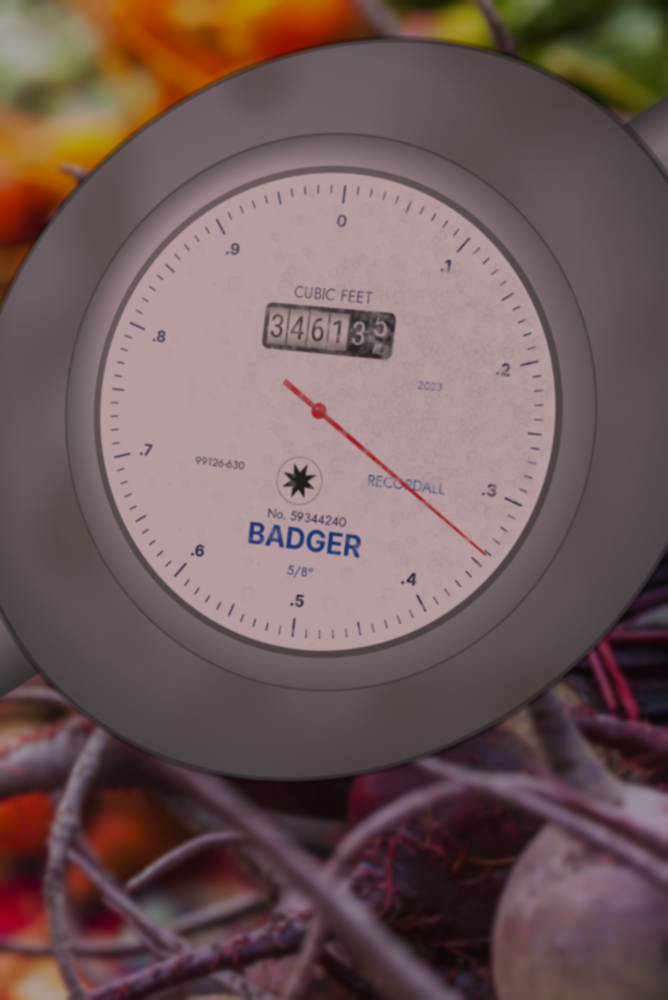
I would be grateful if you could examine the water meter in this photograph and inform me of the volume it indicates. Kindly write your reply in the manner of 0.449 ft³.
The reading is 346135.34 ft³
